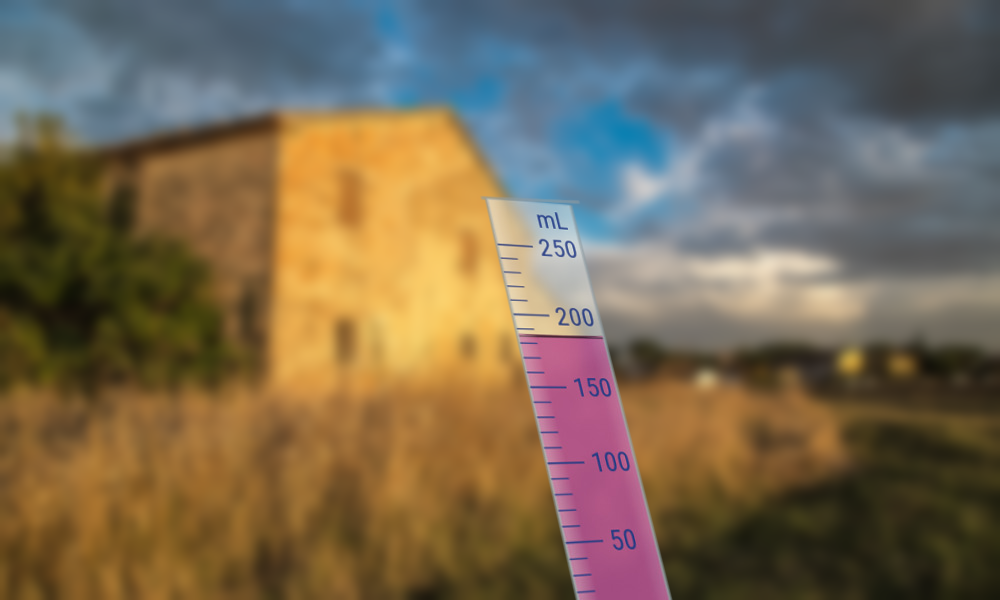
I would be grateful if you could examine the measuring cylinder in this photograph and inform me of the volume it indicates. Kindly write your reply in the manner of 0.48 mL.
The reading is 185 mL
